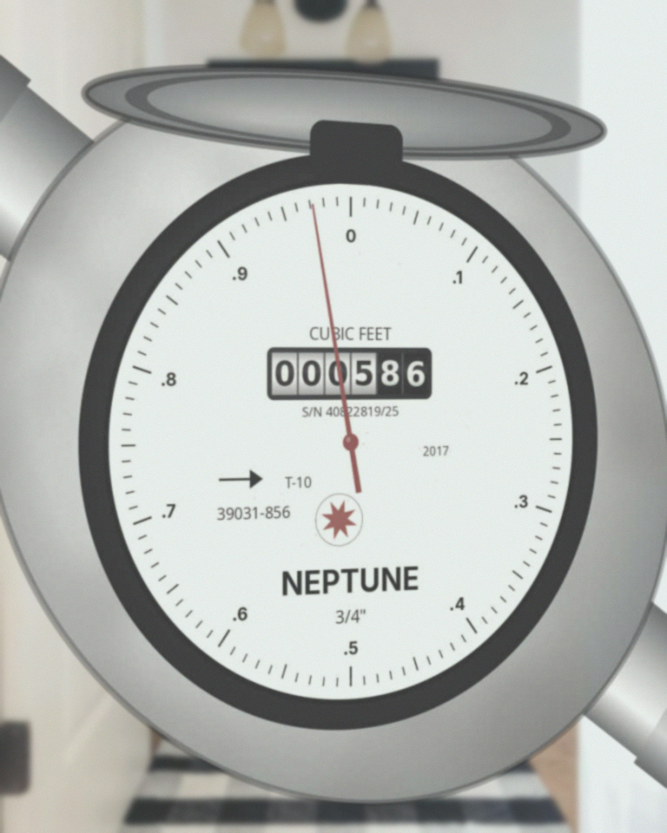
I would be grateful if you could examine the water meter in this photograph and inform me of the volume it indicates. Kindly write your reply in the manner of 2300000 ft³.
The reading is 585.97 ft³
